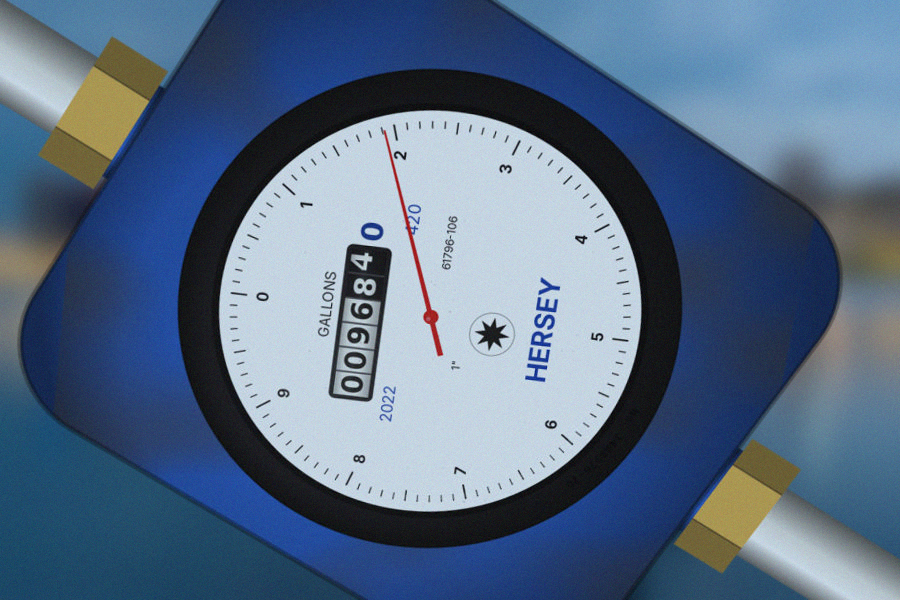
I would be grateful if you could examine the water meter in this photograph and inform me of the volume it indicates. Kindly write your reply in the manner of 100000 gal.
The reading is 96841.9 gal
